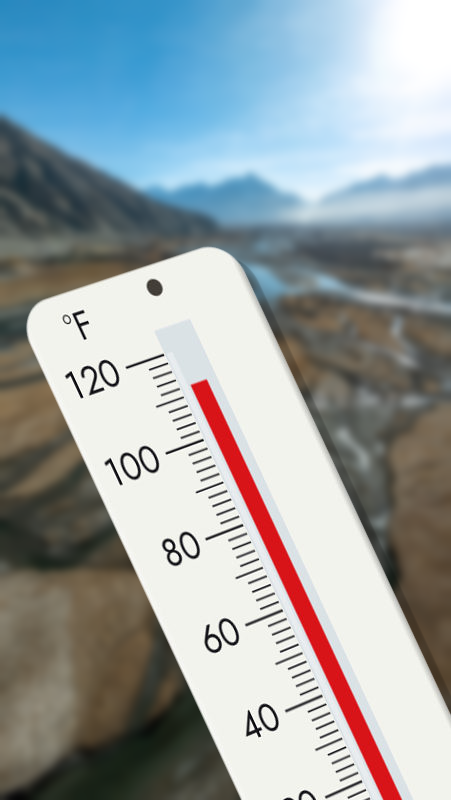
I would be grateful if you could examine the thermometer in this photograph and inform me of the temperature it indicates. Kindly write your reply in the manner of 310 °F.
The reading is 112 °F
